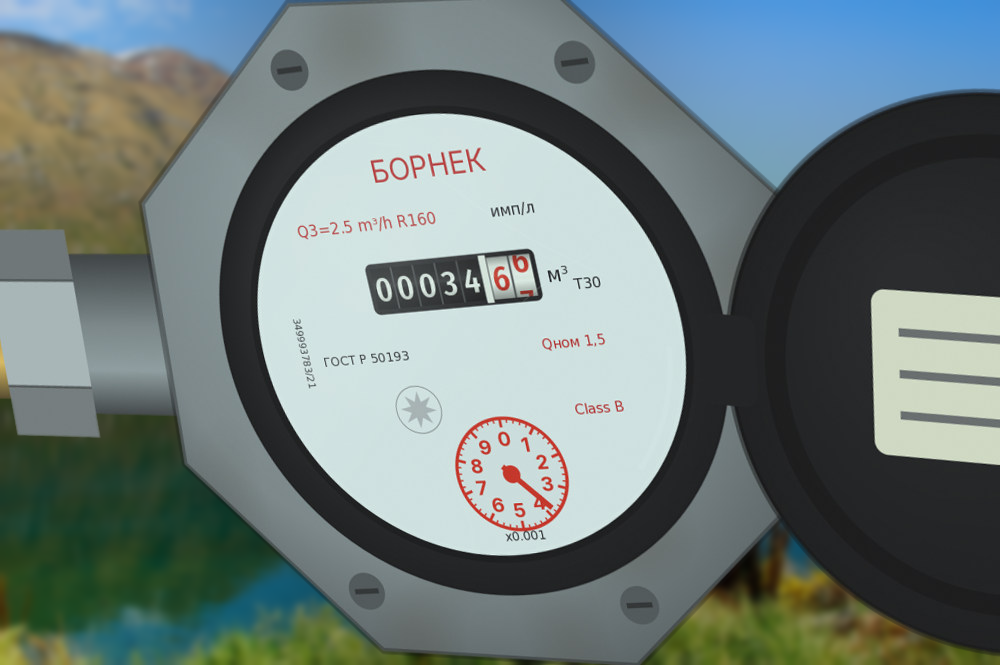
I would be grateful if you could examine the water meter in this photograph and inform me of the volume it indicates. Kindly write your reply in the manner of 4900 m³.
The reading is 34.663 m³
